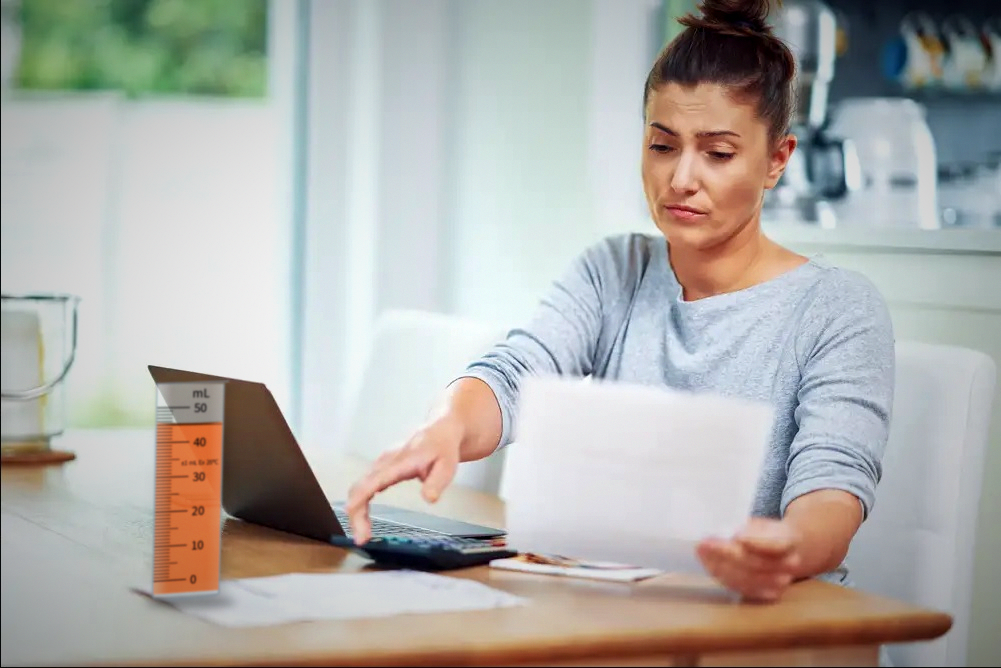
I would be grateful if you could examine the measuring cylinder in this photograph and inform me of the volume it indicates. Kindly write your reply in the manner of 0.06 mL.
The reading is 45 mL
